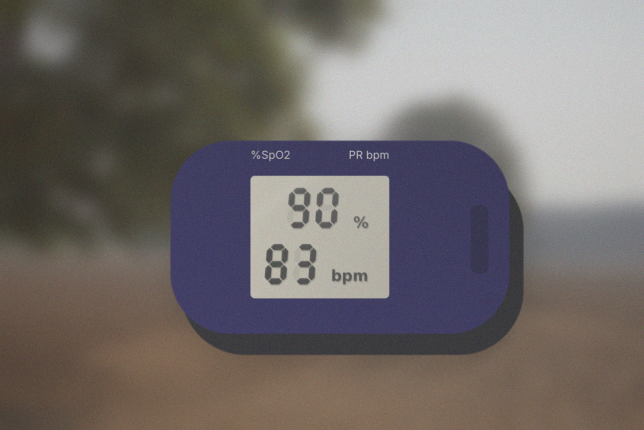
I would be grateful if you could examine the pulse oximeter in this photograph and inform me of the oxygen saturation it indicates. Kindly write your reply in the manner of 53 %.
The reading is 90 %
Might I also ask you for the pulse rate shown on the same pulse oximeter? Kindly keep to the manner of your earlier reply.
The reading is 83 bpm
